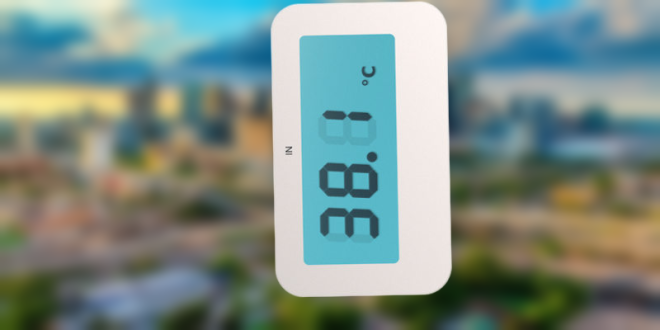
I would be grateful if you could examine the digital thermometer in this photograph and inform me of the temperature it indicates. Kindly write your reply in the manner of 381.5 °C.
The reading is 38.1 °C
